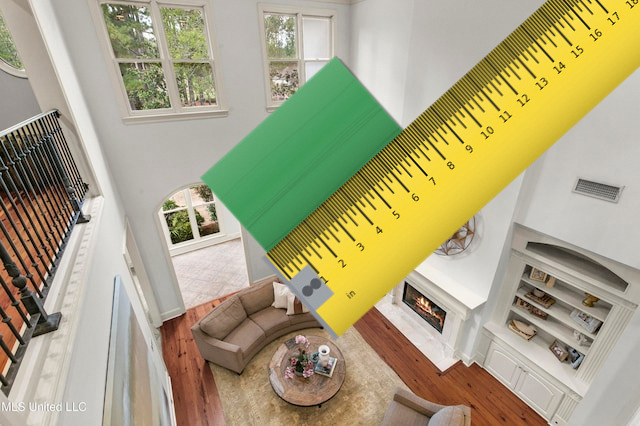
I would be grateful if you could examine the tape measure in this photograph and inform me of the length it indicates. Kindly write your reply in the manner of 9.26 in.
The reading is 7.5 in
